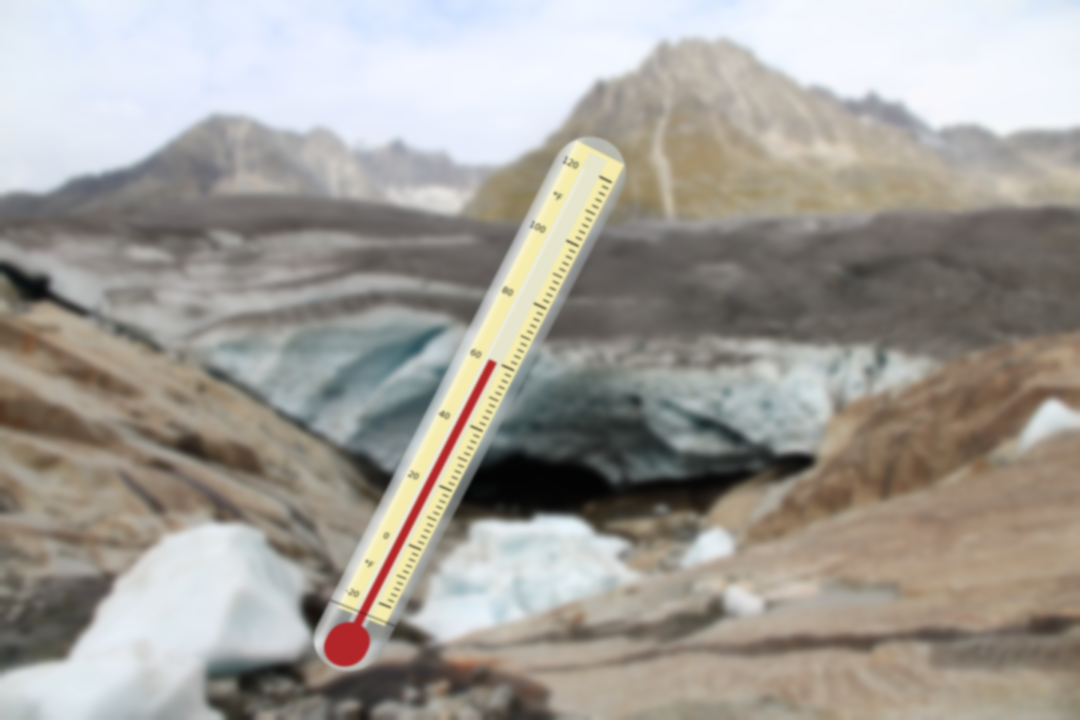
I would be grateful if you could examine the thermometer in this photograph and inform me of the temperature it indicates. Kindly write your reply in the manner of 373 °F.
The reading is 60 °F
